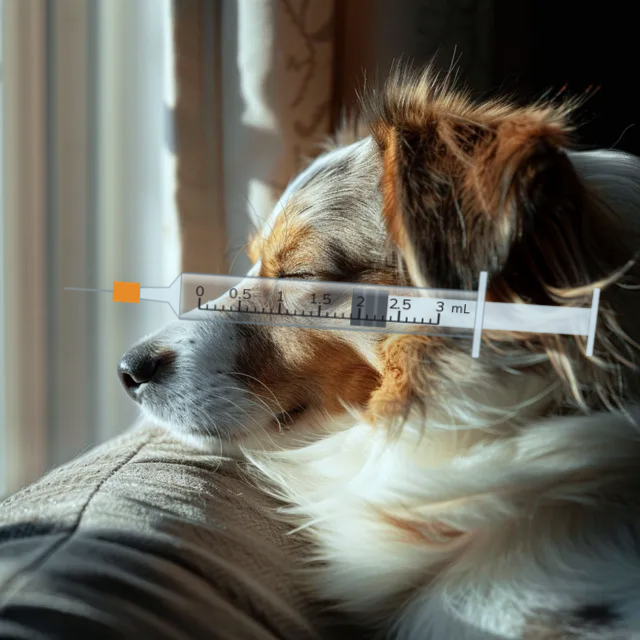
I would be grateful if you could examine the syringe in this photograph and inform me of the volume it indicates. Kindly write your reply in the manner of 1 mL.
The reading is 1.9 mL
